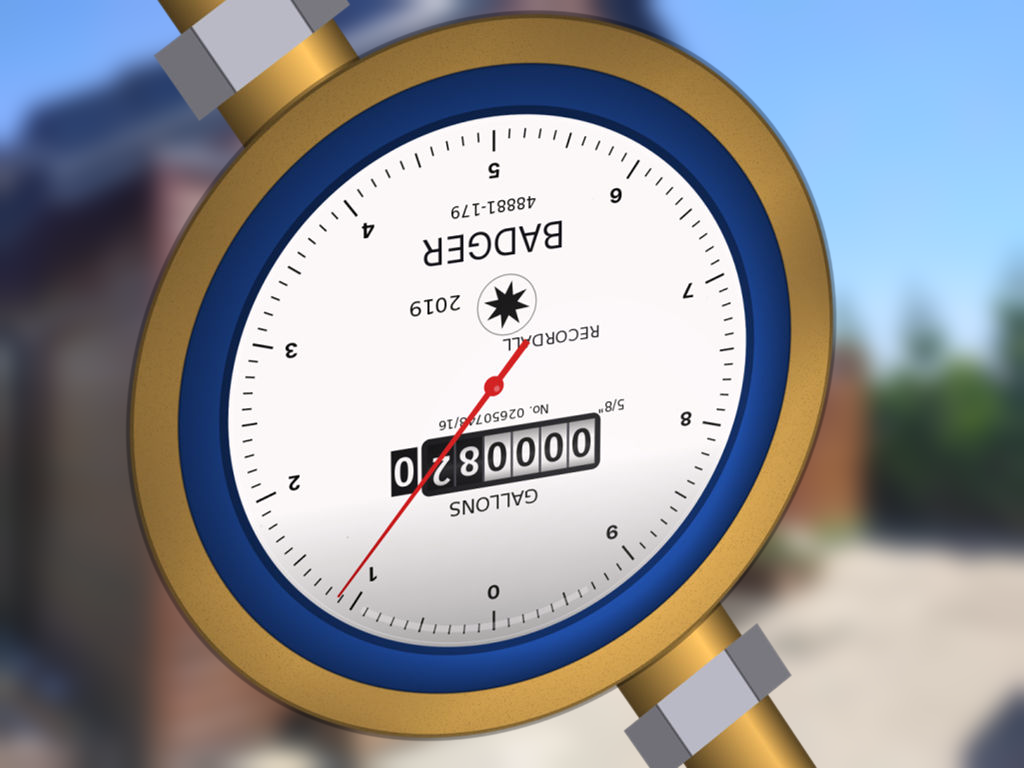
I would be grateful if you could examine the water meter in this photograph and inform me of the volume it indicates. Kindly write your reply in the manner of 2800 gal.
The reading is 821.1 gal
